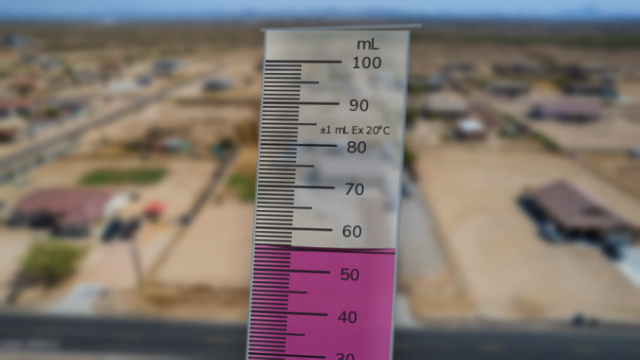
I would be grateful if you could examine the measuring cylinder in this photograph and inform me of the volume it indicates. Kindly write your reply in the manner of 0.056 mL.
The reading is 55 mL
